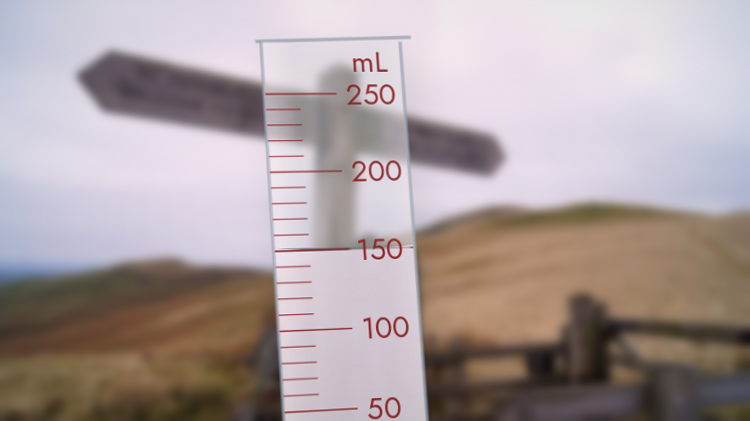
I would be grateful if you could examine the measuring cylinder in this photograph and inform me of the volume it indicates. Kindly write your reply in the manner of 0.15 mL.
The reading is 150 mL
